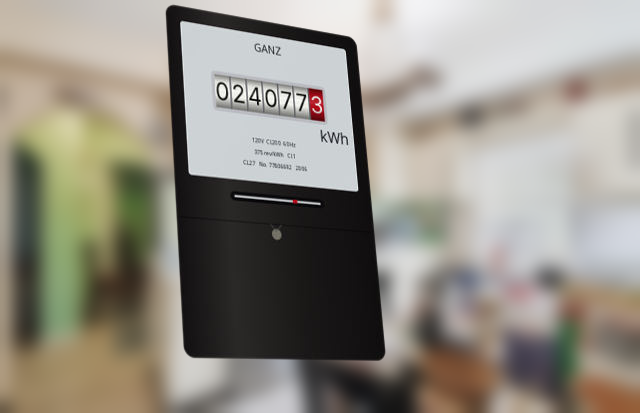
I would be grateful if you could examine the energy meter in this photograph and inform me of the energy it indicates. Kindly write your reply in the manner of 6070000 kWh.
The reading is 24077.3 kWh
